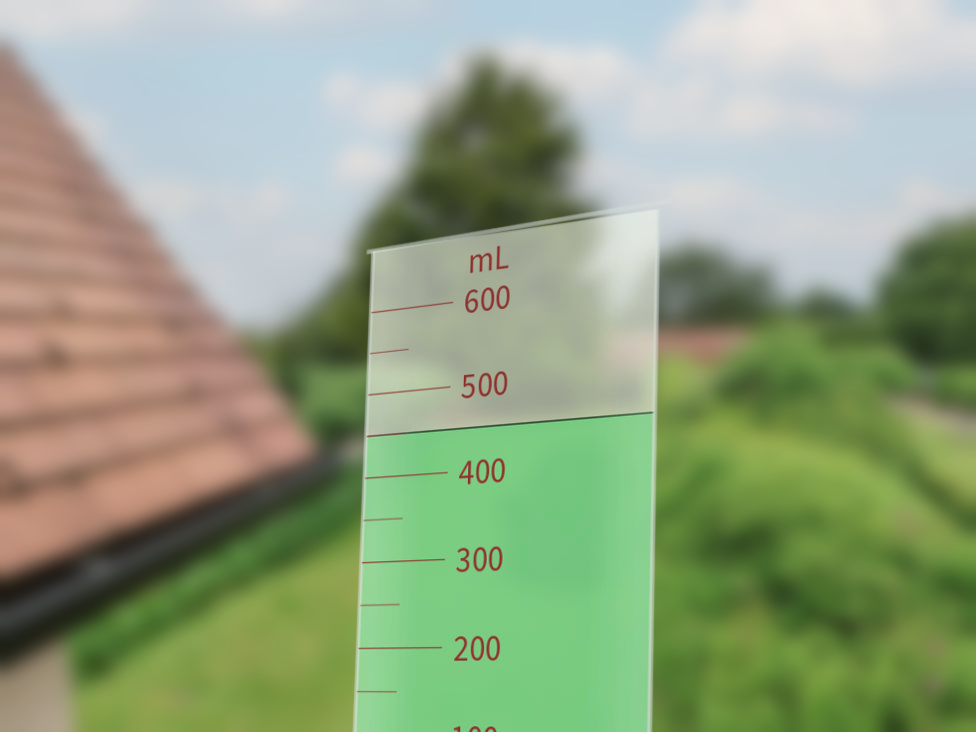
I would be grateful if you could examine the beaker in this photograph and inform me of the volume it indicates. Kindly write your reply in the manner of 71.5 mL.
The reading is 450 mL
